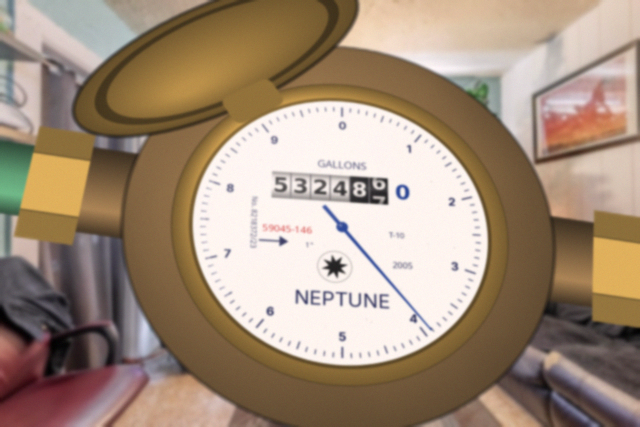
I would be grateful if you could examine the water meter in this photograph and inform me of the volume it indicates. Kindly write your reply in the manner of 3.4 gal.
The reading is 5324863.9 gal
